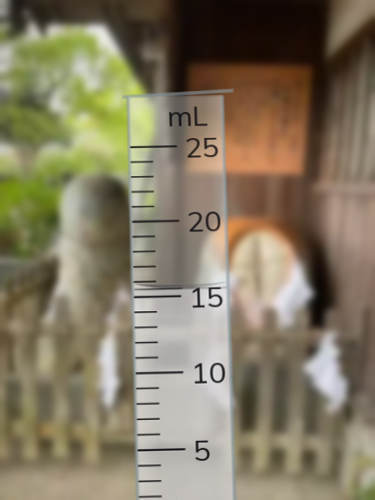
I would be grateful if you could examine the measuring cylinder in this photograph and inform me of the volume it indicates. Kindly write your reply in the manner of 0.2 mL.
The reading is 15.5 mL
